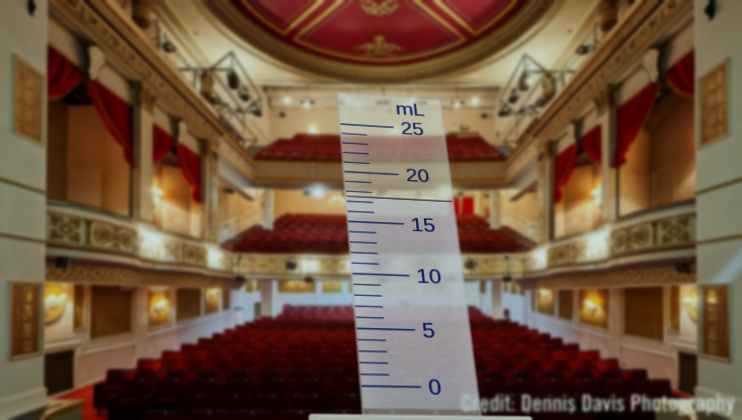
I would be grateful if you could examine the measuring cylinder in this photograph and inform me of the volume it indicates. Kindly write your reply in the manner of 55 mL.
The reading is 17.5 mL
